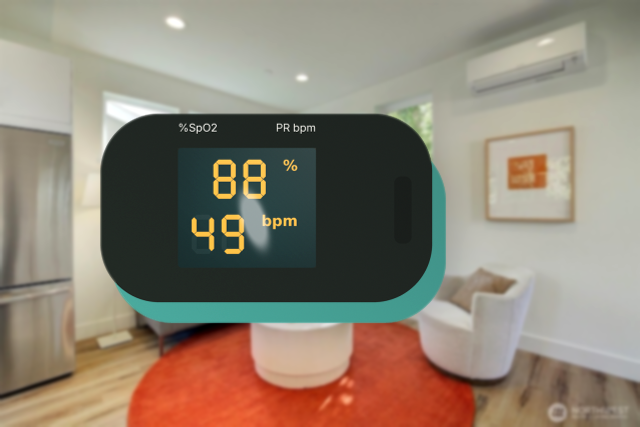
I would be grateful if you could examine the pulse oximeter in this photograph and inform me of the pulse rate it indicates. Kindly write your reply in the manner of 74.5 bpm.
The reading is 49 bpm
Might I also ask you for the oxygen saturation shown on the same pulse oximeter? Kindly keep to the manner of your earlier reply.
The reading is 88 %
